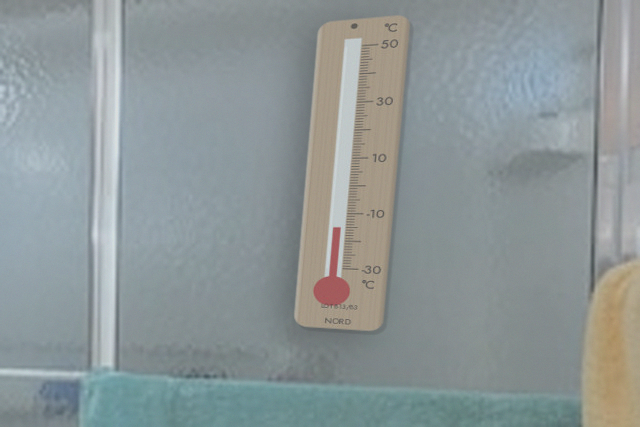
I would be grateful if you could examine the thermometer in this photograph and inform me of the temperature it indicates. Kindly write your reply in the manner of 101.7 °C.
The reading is -15 °C
